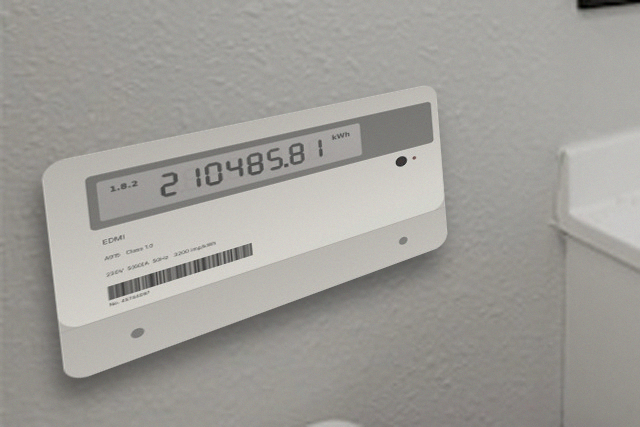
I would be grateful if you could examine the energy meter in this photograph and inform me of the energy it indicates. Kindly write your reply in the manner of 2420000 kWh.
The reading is 210485.81 kWh
